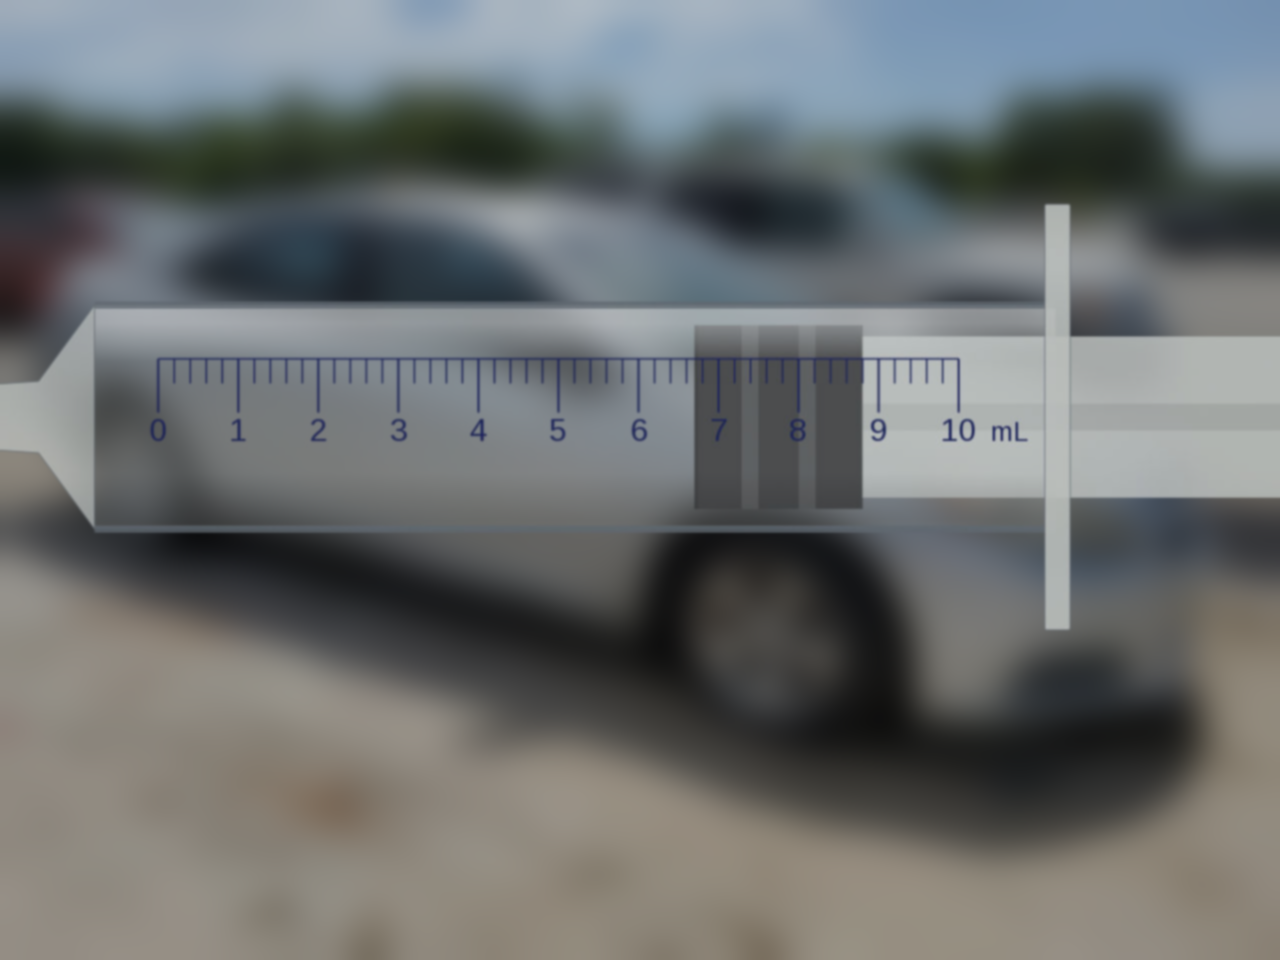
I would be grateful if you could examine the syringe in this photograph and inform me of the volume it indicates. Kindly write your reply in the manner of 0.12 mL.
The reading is 6.7 mL
